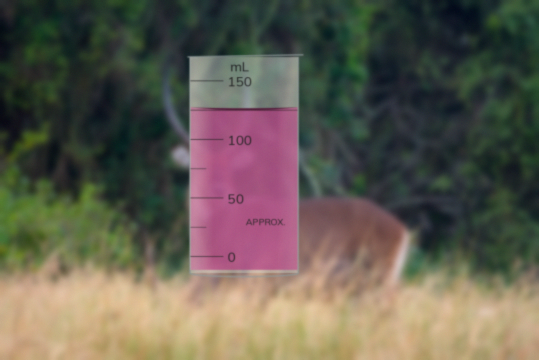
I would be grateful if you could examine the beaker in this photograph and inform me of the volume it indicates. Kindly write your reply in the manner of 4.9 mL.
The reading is 125 mL
